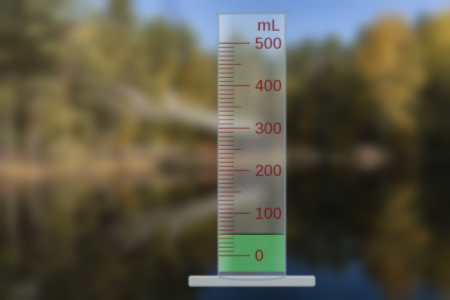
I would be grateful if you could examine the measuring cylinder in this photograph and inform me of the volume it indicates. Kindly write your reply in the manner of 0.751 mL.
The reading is 50 mL
